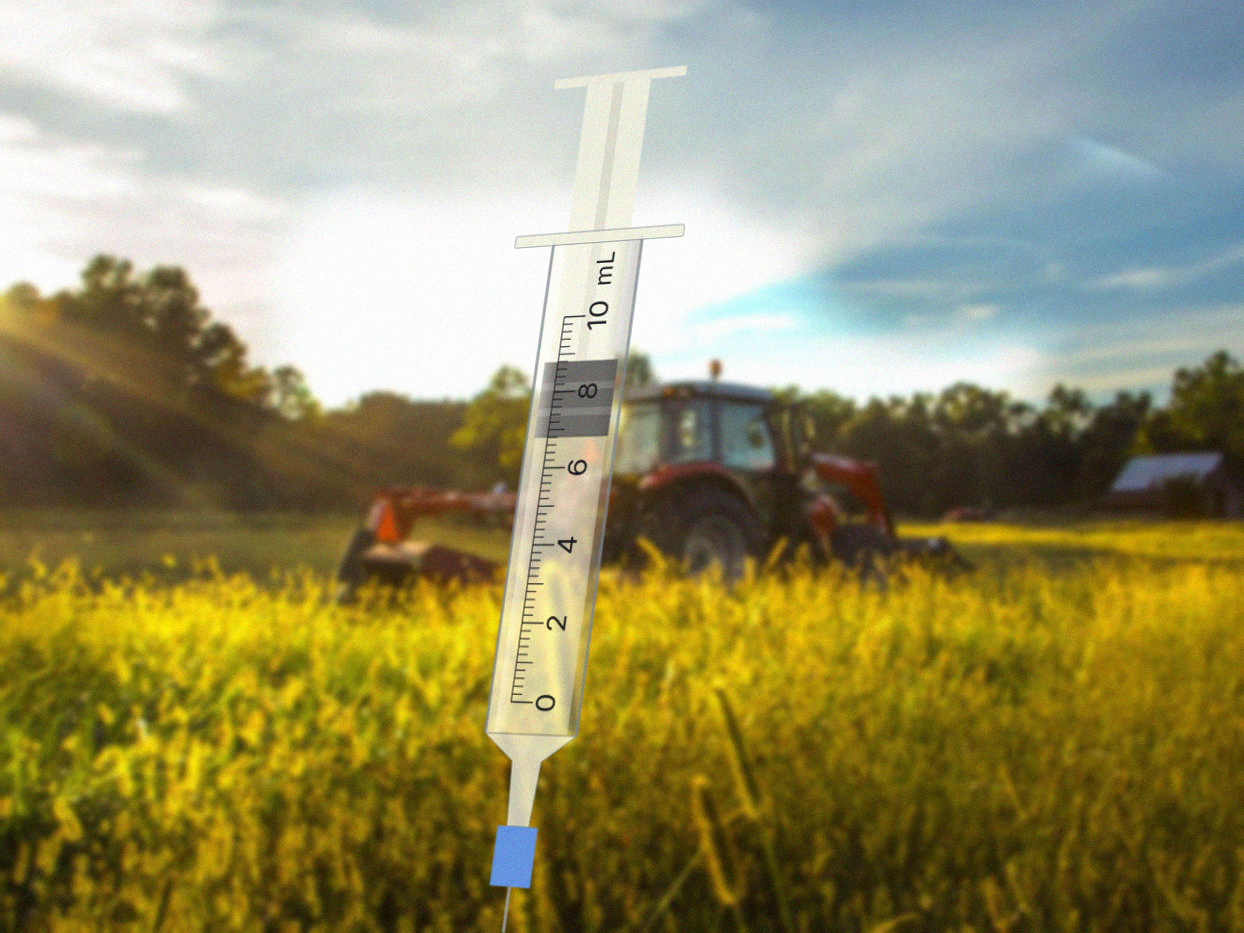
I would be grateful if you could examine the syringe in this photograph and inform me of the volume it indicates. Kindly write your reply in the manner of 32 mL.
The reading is 6.8 mL
